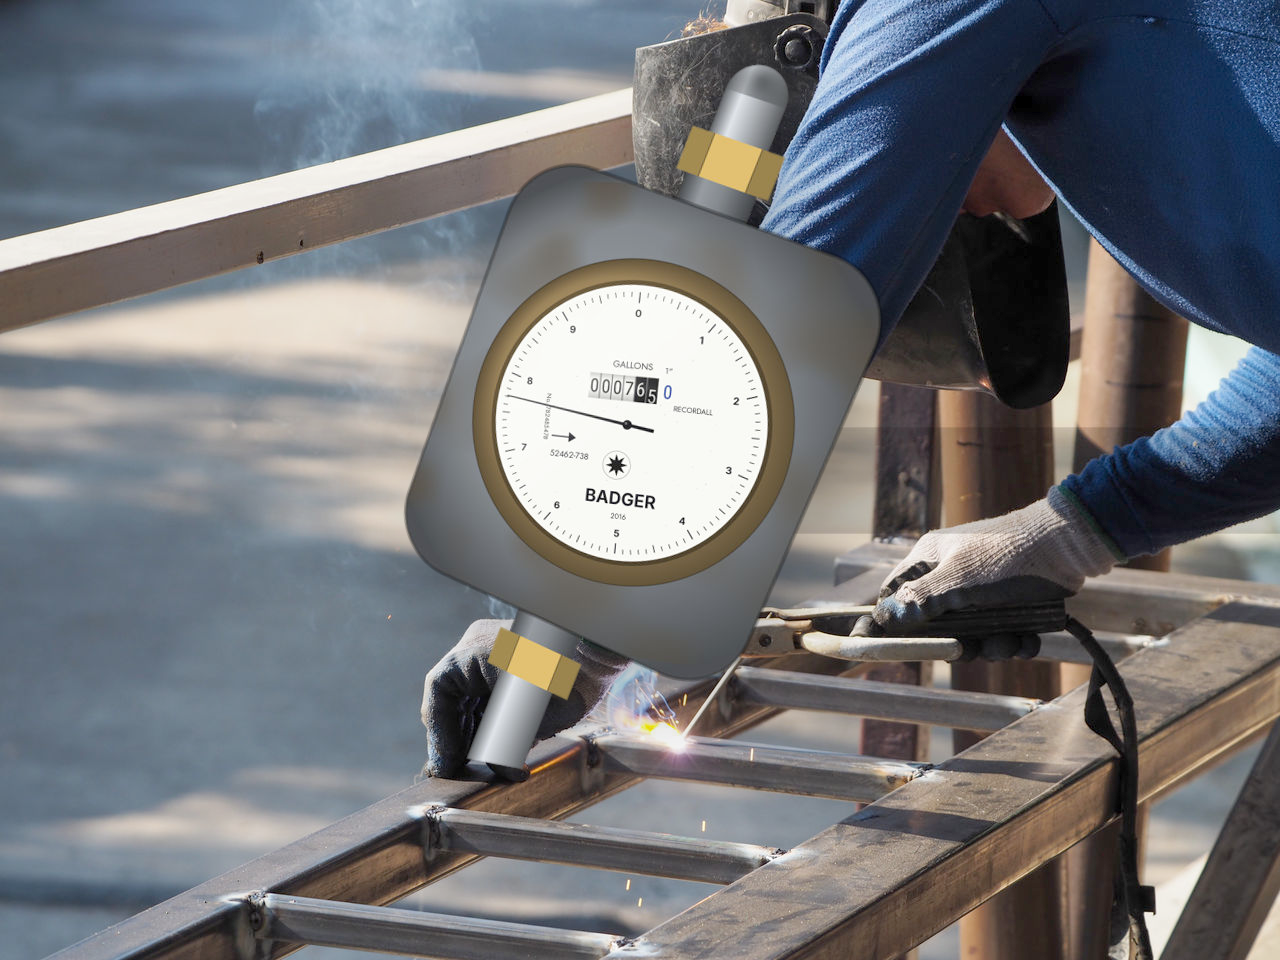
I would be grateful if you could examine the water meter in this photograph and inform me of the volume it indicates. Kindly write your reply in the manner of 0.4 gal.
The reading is 7647.7 gal
